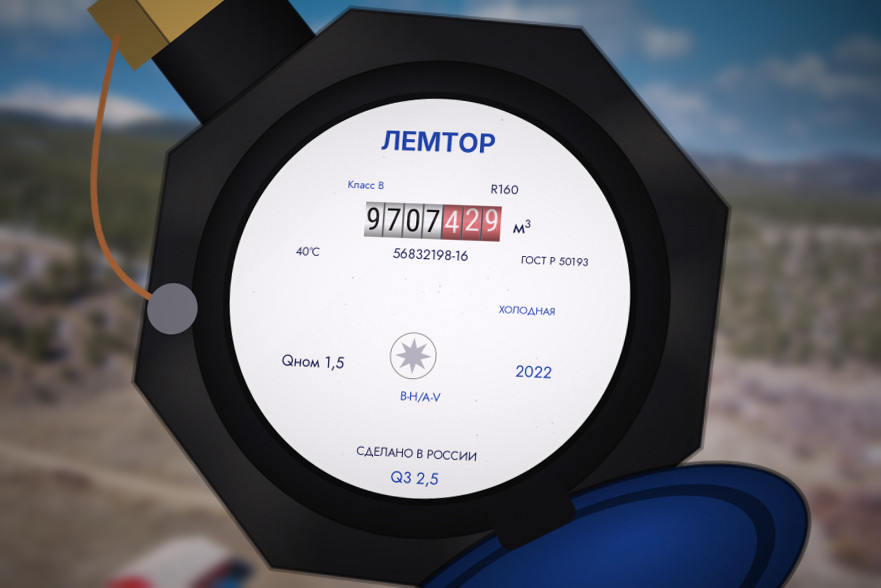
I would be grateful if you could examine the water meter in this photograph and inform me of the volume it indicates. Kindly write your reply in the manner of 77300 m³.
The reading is 9707.429 m³
